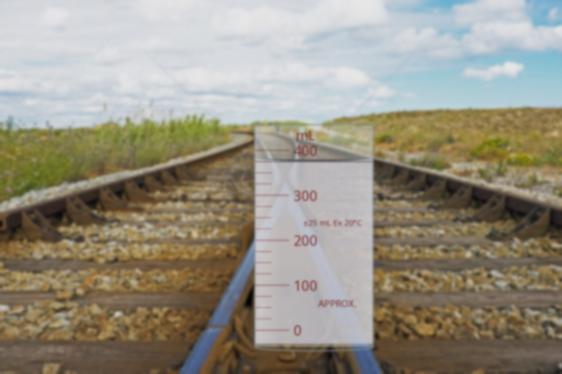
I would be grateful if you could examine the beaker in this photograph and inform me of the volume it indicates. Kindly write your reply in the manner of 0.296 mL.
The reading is 375 mL
